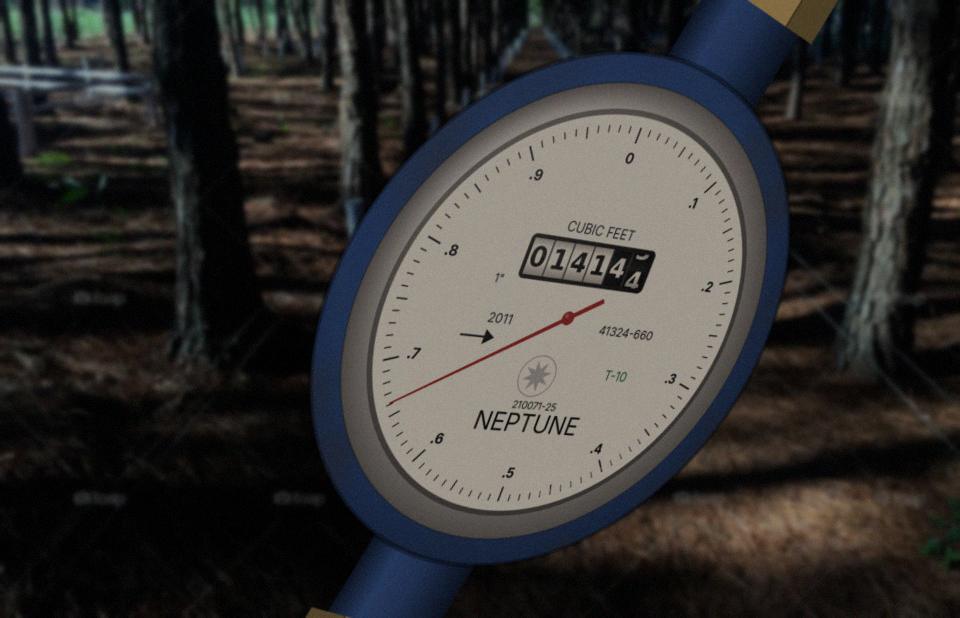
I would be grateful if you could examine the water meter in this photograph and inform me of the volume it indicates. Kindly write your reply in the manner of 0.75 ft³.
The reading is 14143.66 ft³
